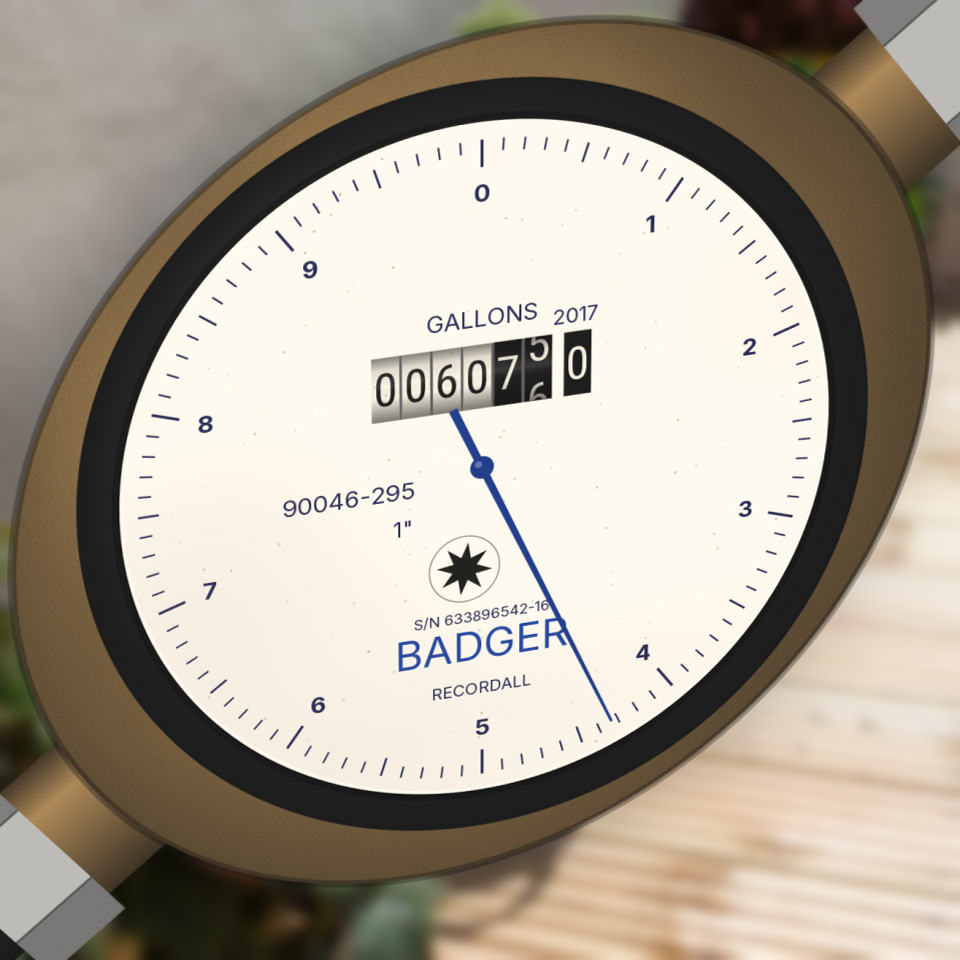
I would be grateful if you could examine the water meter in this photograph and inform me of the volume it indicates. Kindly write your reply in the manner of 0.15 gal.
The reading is 60754.3 gal
